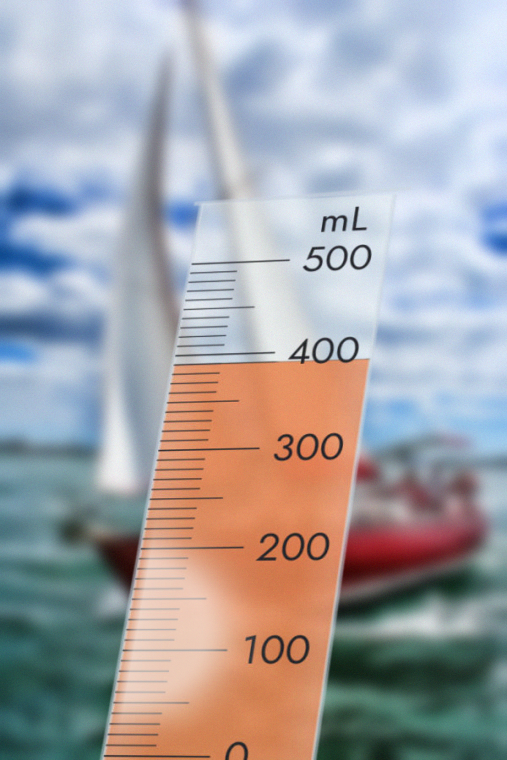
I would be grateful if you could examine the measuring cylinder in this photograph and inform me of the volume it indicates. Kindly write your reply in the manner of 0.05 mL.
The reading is 390 mL
